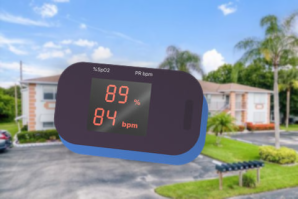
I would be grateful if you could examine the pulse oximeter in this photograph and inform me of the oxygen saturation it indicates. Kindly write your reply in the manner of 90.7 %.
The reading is 89 %
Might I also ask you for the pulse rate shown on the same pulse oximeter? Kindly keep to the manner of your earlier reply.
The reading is 84 bpm
